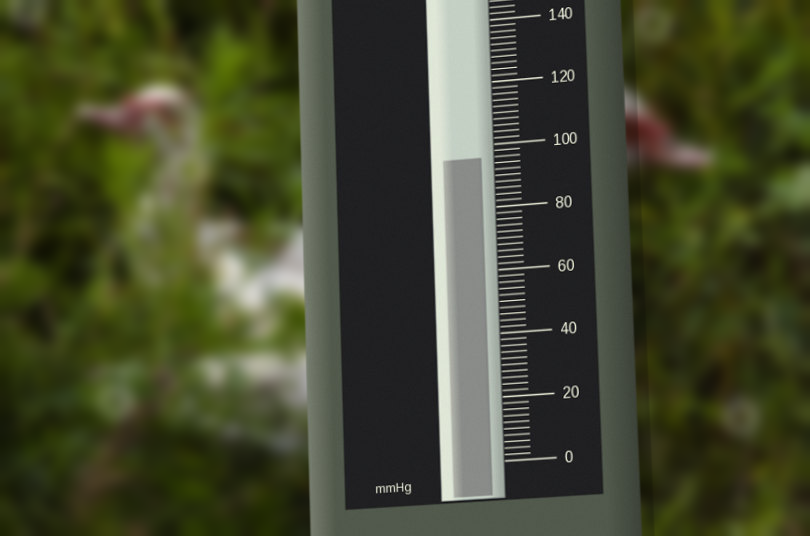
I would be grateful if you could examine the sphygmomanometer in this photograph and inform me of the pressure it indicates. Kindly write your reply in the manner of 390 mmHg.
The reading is 96 mmHg
